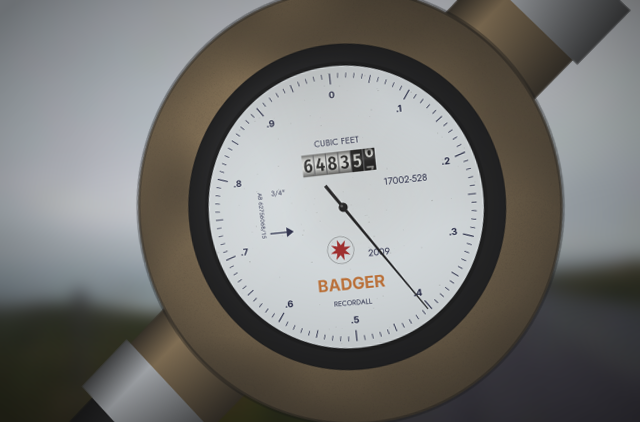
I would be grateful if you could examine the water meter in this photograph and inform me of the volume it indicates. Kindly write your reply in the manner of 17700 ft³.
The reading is 648356.40 ft³
